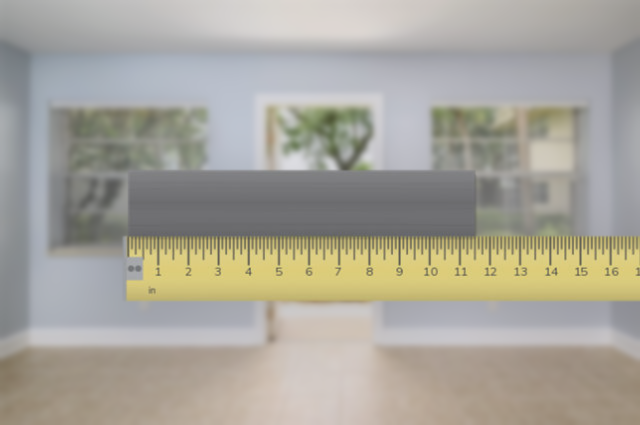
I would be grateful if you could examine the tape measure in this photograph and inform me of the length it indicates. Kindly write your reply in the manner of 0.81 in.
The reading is 11.5 in
